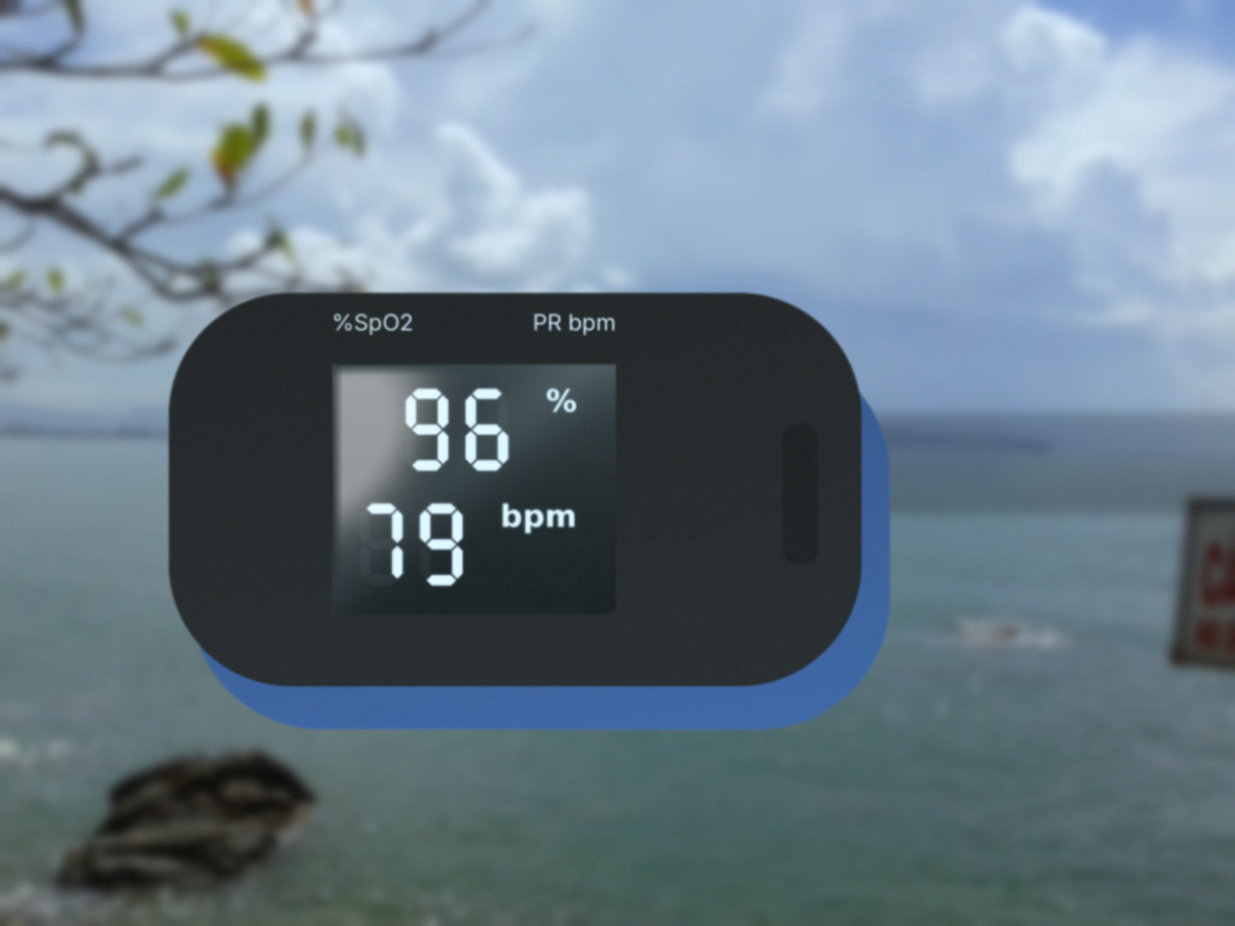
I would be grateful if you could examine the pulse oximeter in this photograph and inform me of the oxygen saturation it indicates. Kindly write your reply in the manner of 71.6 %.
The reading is 96 %
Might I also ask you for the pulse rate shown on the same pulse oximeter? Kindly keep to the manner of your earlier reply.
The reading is 79 bpm
